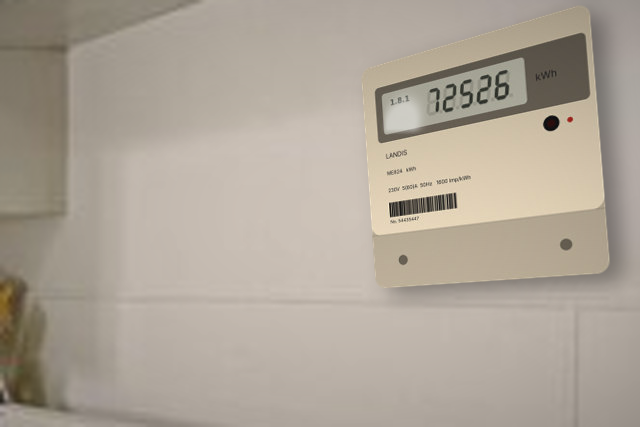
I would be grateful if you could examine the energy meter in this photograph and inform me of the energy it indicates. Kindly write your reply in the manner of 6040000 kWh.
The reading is 72526 kWh
